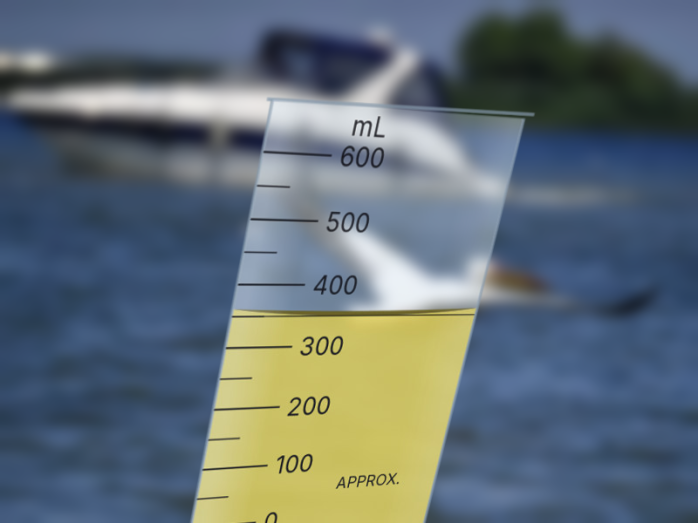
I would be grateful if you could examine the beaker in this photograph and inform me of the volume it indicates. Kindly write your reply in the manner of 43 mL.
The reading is 350 mL
